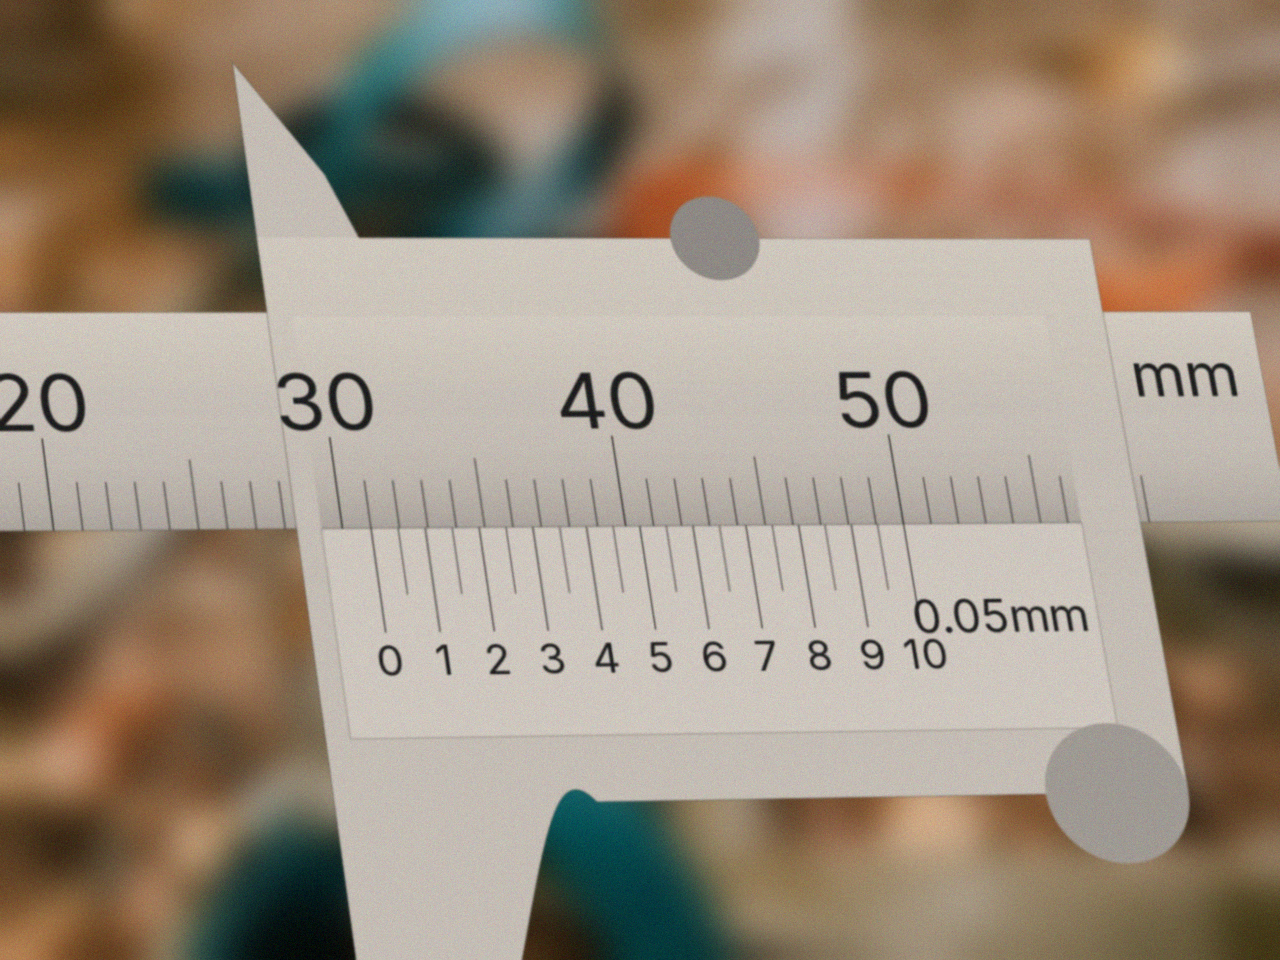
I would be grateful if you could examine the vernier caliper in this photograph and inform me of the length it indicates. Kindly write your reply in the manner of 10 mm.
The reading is 31.0 mm
